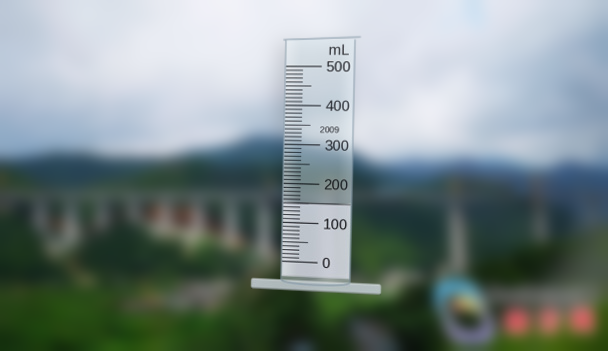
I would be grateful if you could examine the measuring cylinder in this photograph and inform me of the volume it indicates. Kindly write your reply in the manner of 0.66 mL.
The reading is 150 mL
